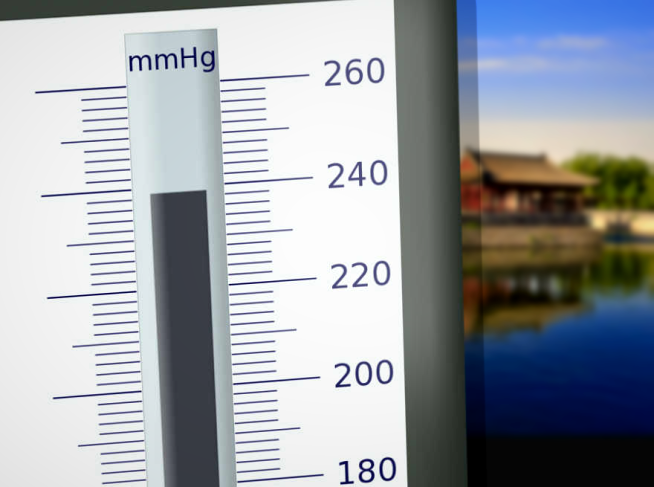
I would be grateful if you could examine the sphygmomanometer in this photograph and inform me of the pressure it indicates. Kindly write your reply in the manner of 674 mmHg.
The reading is 239 mmHg
